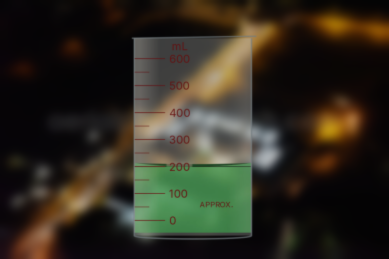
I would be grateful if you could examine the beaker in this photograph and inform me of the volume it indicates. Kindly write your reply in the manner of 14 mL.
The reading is 200 mL
